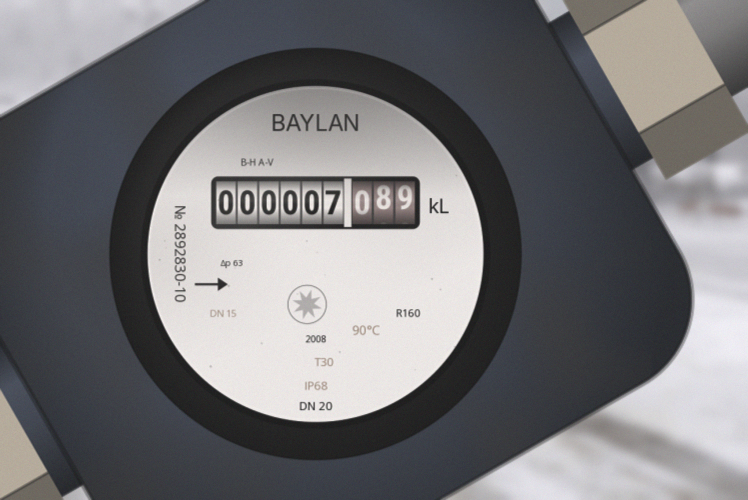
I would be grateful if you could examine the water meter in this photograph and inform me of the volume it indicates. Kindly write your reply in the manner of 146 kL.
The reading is 7.089 kL
